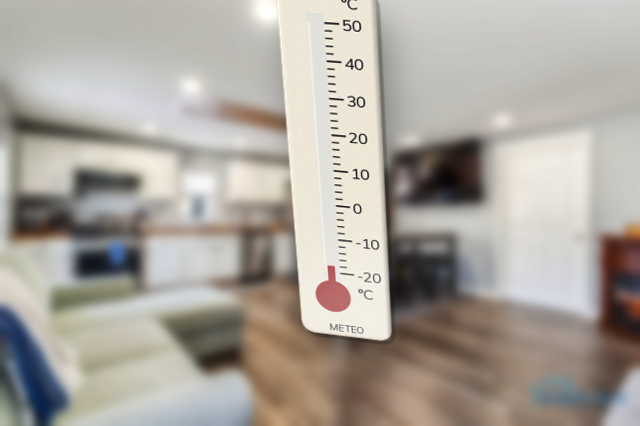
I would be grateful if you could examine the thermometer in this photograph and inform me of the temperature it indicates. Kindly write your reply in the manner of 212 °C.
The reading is -18 °C
